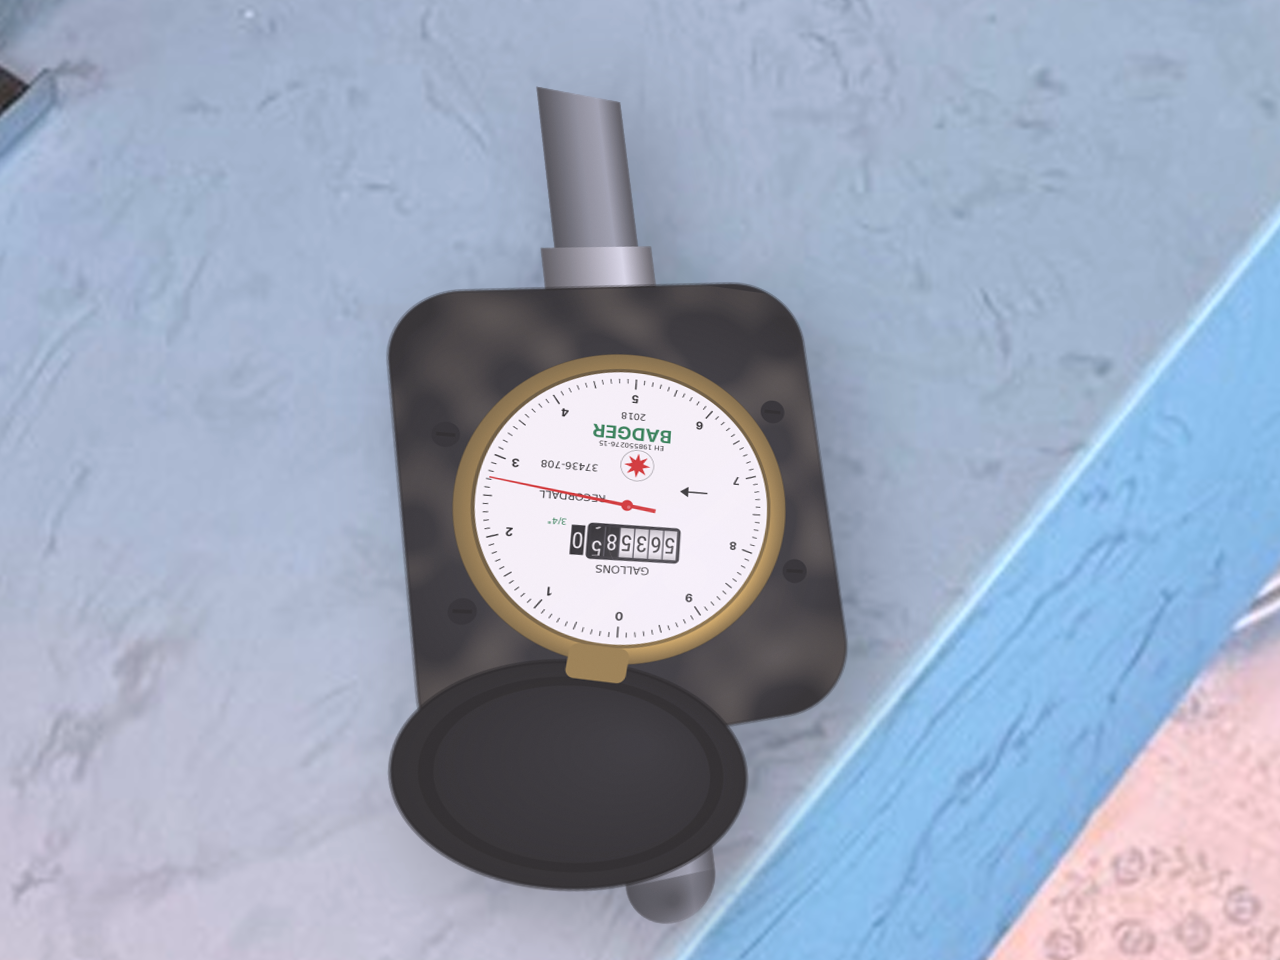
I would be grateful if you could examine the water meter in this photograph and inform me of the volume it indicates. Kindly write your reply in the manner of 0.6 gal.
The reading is 5635852.7 gal
